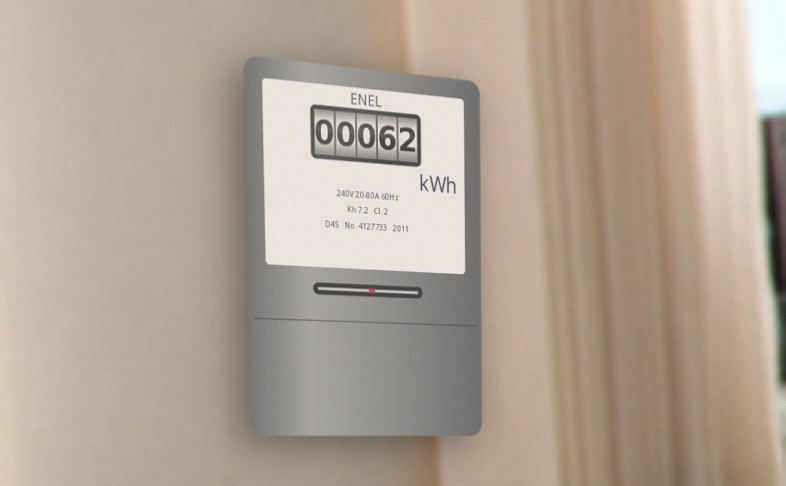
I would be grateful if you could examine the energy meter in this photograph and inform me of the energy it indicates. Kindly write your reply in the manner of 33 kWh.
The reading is 62 kWh
